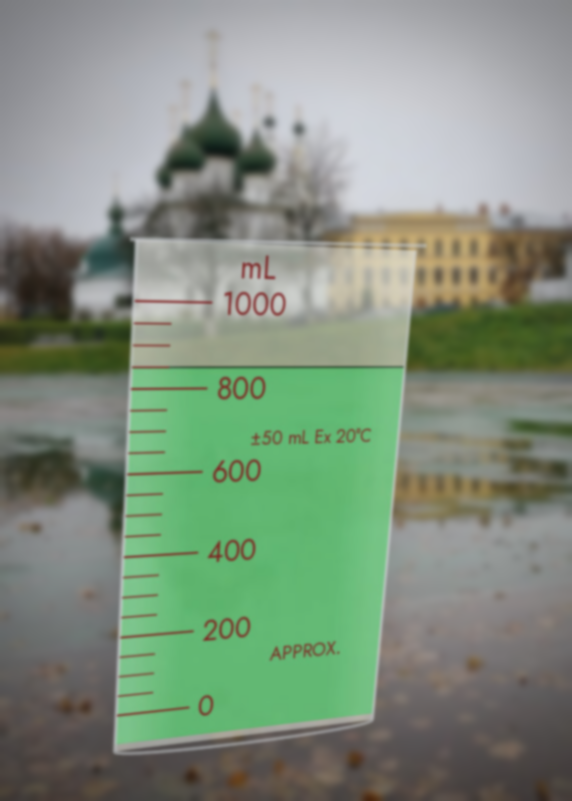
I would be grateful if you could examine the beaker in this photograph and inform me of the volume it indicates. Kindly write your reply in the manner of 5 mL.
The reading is 850 mL
